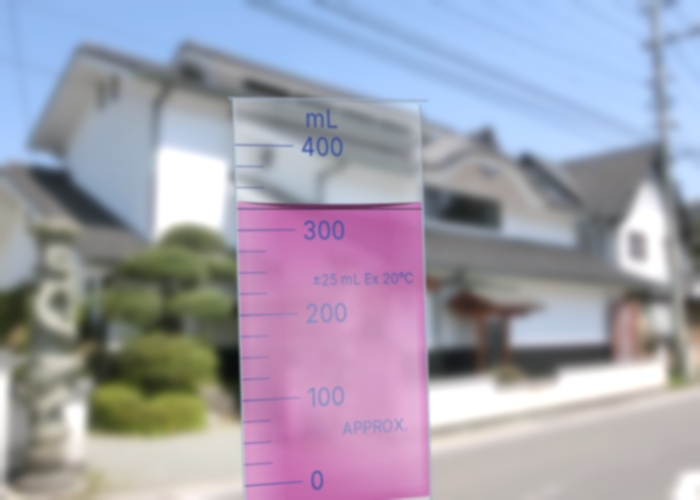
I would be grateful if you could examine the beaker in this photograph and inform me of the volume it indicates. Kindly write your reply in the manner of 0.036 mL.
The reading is 325 mL
